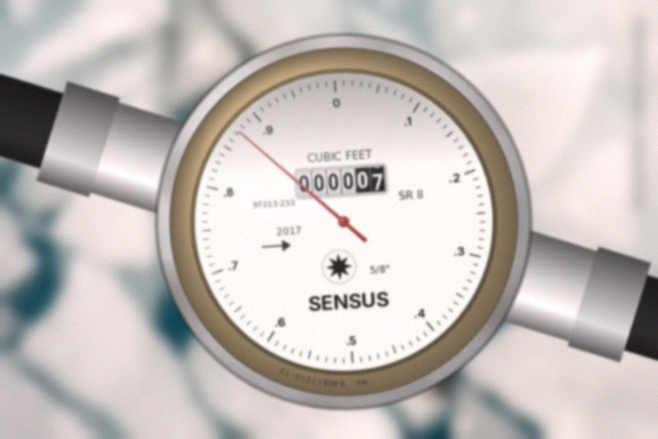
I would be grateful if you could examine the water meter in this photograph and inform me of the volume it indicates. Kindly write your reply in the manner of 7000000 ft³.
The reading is 6.87 ft³
